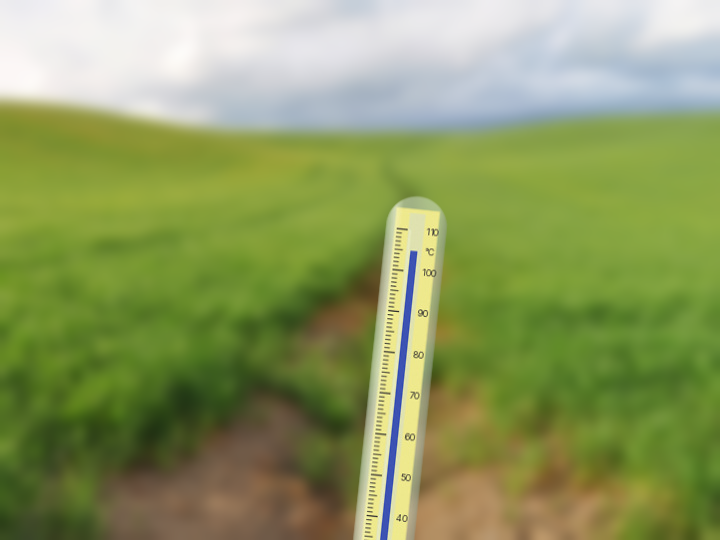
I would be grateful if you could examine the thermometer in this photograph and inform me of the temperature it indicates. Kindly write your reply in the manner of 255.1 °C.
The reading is 105 °C
